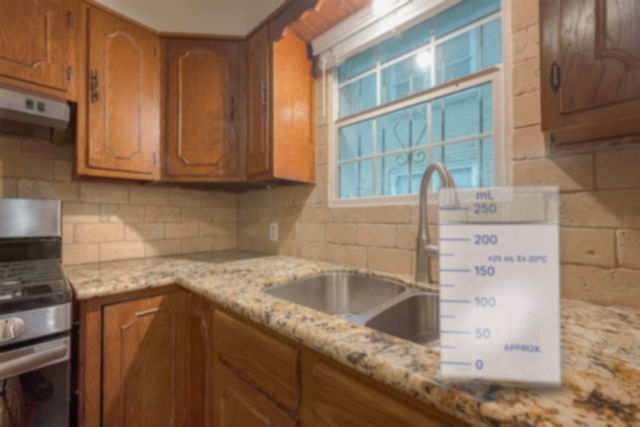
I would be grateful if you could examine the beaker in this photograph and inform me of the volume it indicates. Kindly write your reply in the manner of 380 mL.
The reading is 225 mL
